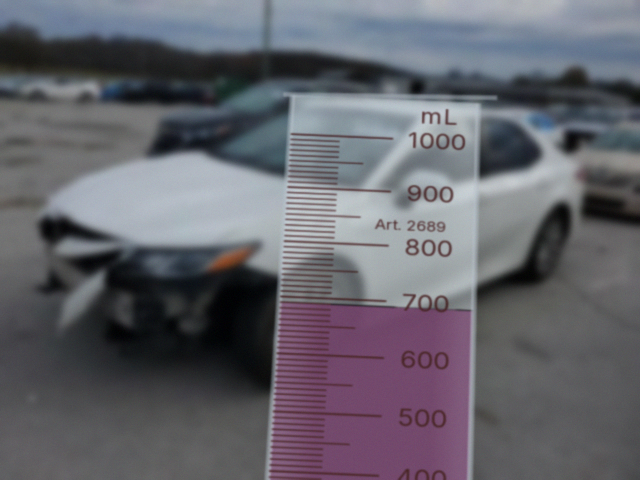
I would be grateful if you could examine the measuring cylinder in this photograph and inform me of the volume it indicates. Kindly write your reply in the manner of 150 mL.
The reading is 690 mL
